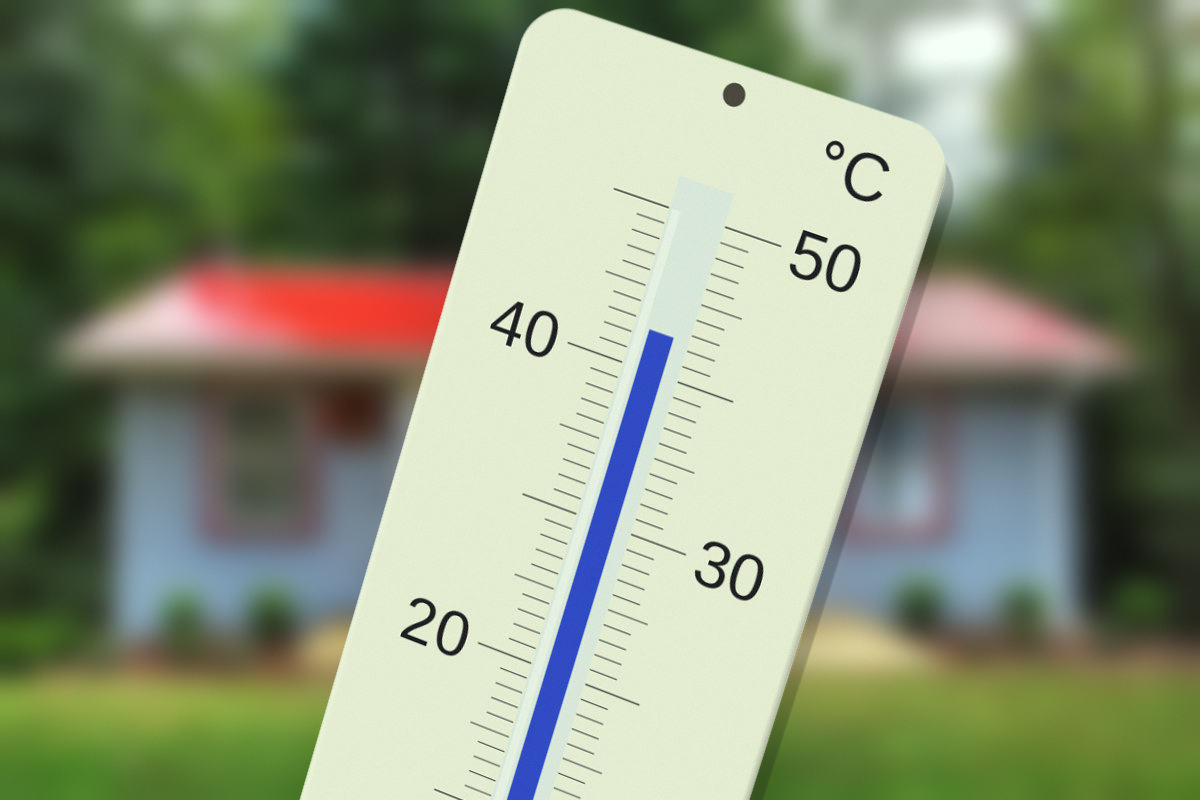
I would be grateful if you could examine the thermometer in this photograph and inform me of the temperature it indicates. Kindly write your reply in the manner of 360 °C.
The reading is 42.5 °C
